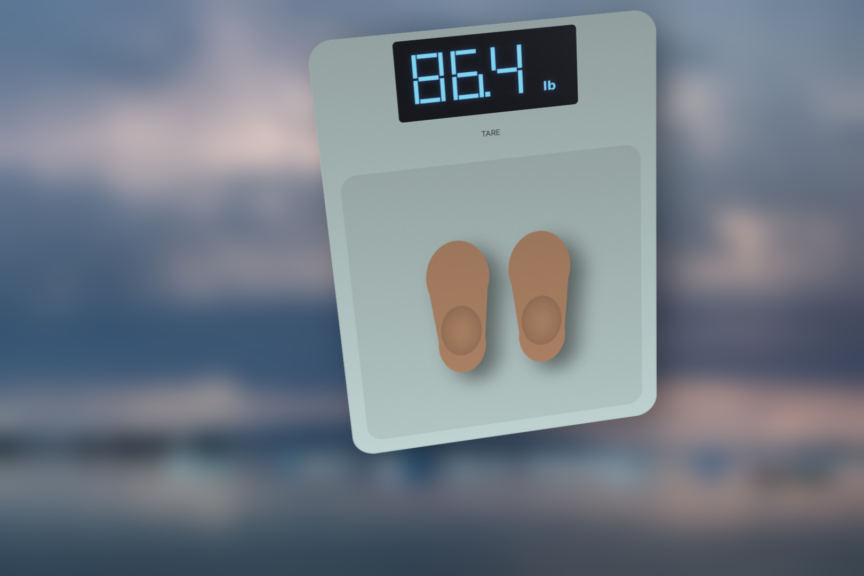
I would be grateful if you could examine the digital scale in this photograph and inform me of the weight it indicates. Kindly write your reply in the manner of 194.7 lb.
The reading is 86.4 lb
